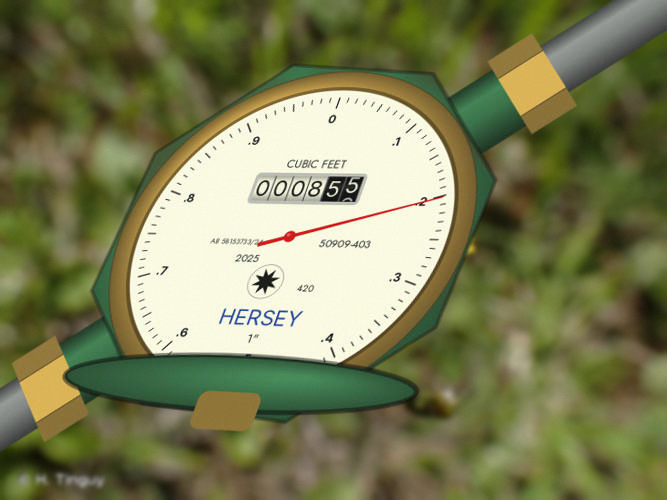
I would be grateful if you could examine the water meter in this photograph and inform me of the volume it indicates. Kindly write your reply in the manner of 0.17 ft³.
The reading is 855.20 ft³
